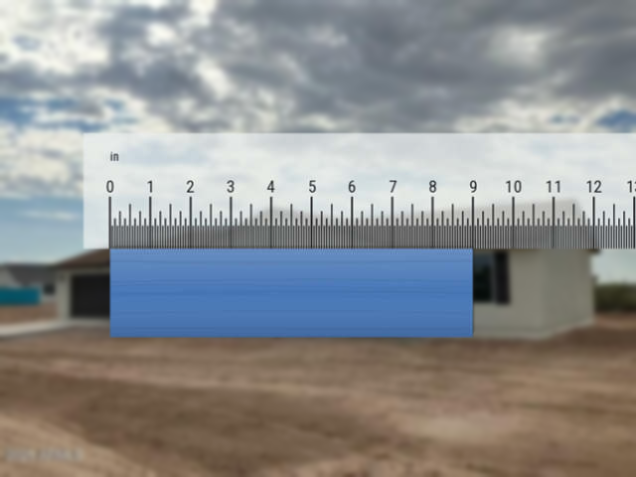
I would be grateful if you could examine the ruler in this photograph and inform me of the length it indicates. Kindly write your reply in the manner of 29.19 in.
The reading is 9 in
